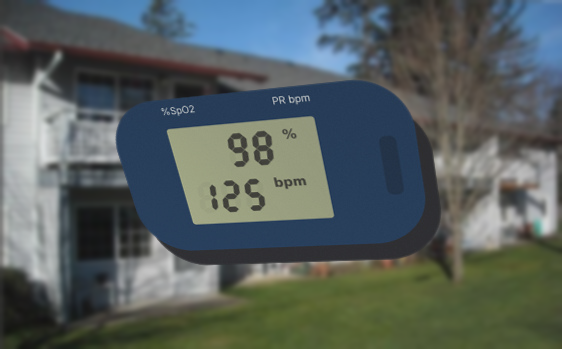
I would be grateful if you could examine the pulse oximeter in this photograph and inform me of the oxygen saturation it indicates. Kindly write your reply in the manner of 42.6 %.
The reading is 98 %
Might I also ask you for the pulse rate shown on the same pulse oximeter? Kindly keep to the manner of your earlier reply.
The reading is 125 bpm
